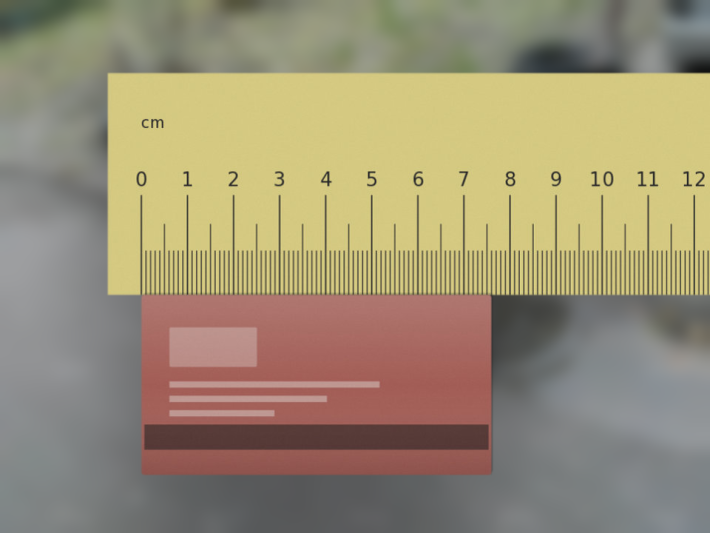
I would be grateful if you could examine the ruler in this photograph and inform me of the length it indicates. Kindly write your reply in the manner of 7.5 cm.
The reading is 7.6 cm
